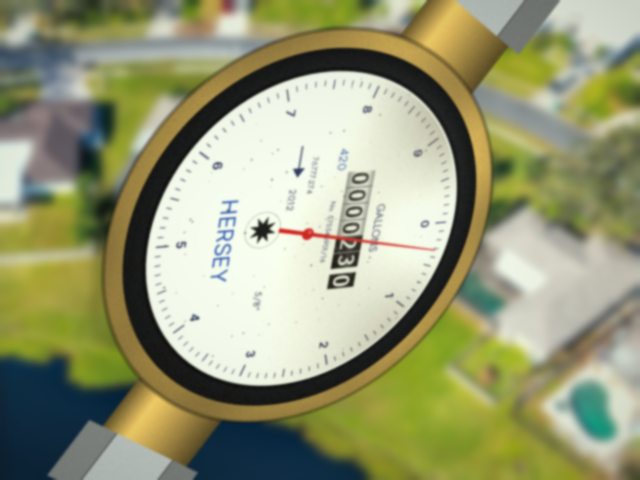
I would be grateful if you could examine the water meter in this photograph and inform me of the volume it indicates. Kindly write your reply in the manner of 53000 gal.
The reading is 230.3 gal
